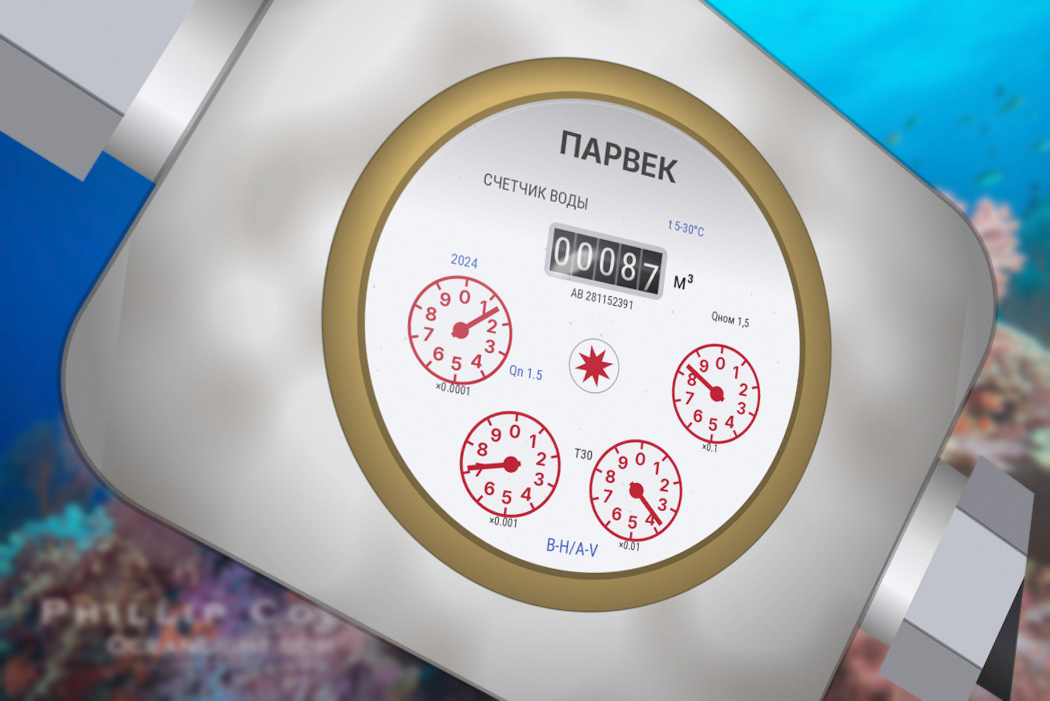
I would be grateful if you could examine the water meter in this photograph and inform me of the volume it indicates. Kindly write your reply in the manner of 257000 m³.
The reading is 86.8371 m³
